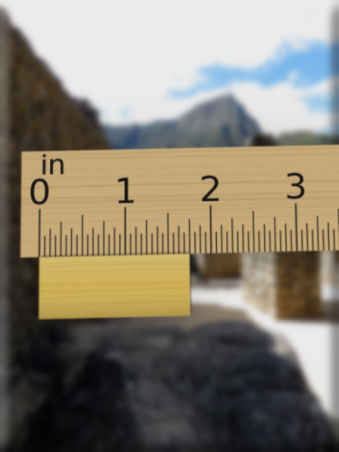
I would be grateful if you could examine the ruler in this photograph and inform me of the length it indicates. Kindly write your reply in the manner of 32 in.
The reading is 1.75 in
